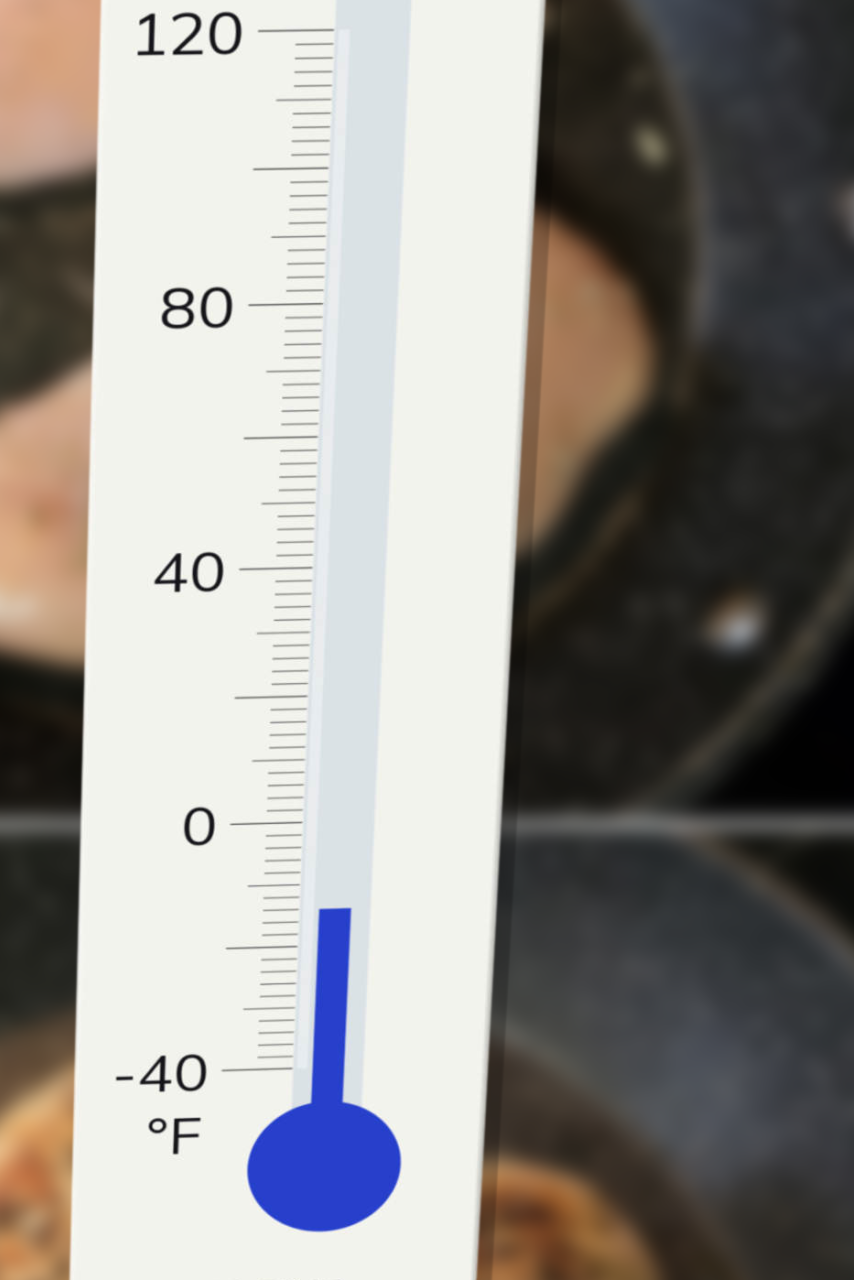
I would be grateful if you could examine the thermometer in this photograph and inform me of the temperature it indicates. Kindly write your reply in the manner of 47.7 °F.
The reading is -14 °F
